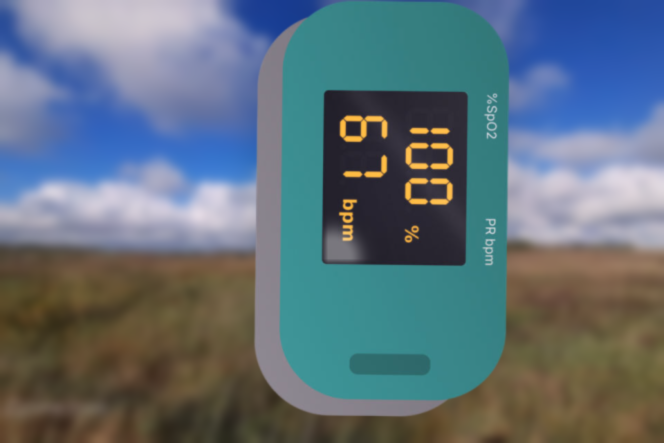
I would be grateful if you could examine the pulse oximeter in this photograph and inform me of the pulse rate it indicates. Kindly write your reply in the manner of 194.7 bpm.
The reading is 67 bpm
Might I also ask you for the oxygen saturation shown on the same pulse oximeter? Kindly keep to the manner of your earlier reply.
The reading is 100 %
